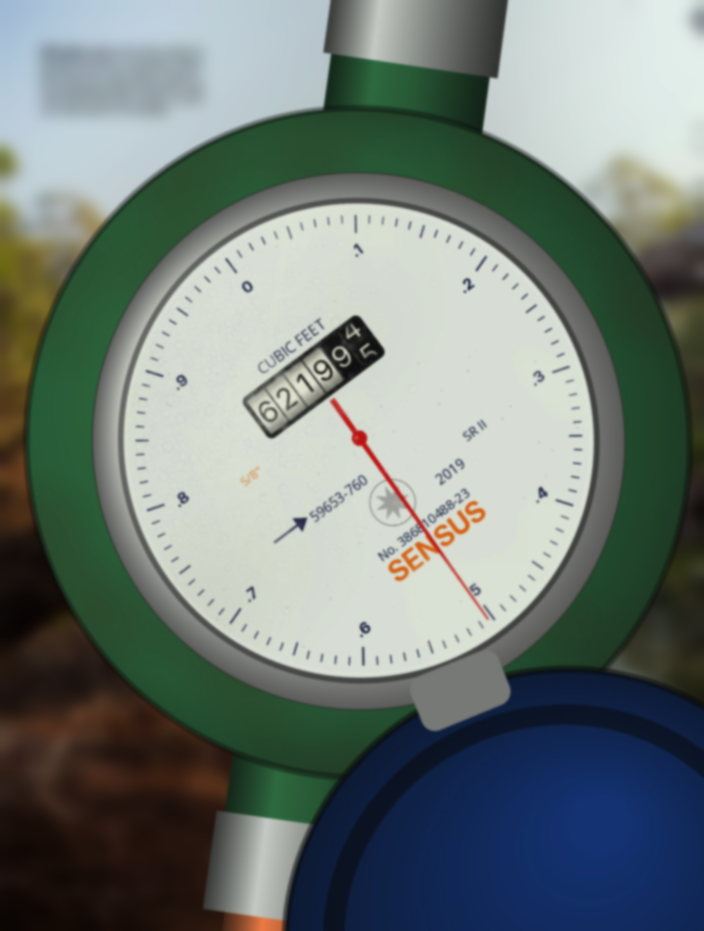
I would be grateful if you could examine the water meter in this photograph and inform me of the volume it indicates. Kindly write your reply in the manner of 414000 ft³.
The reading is 621994.50 ft³
